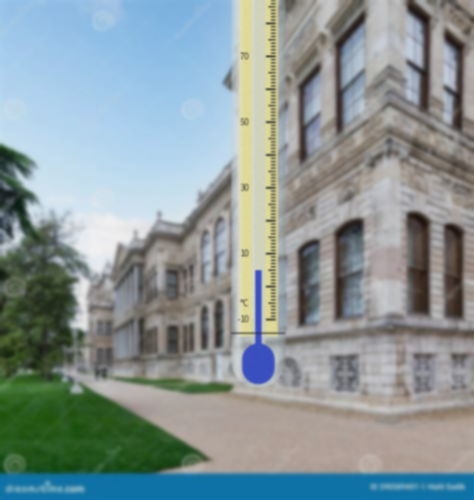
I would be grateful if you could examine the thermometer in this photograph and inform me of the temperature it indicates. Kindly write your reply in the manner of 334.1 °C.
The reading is 5 °C
